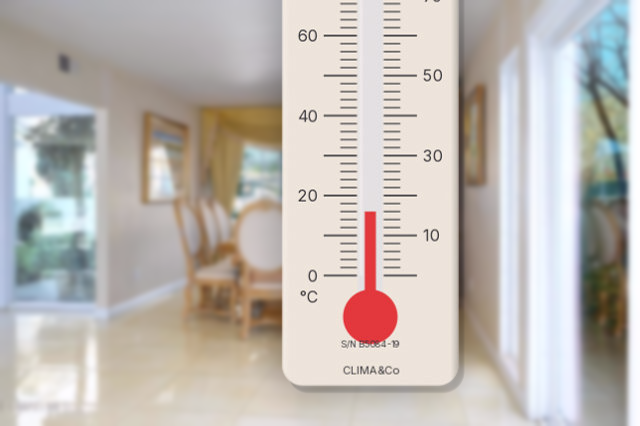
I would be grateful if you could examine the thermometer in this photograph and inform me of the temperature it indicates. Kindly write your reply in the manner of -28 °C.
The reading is 16 °C
